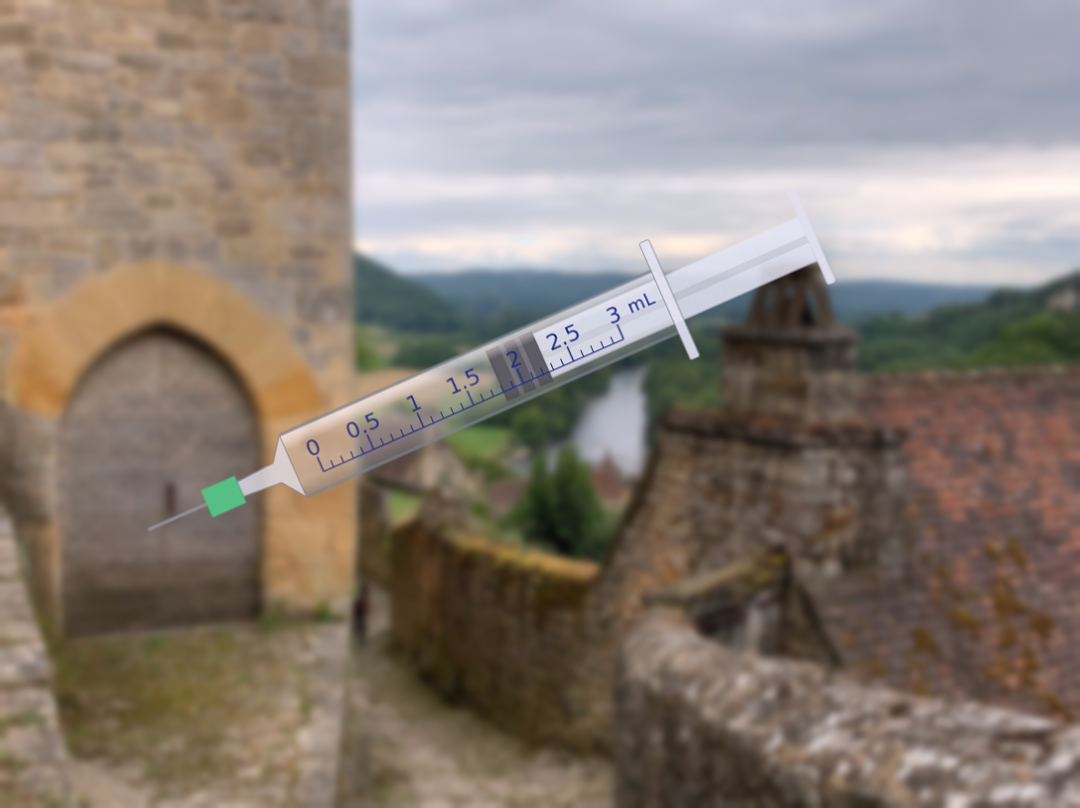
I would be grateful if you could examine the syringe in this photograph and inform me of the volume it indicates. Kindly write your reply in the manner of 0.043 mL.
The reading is 1.8 mL
